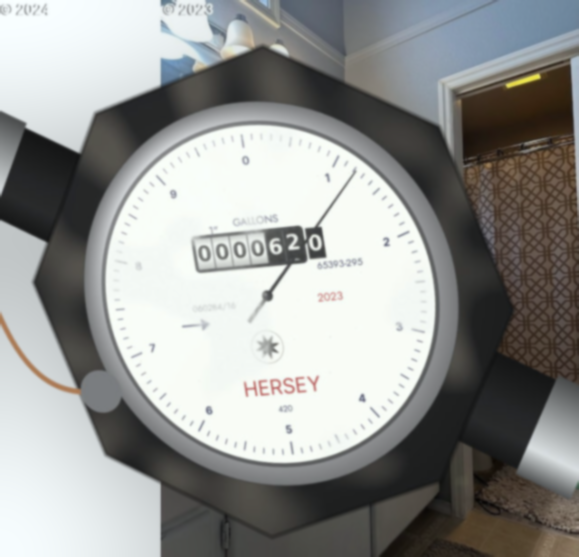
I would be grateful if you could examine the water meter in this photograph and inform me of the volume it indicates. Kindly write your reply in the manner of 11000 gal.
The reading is 621.2 gal
